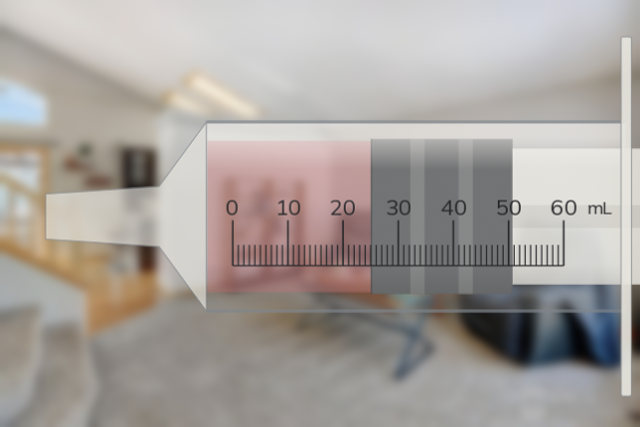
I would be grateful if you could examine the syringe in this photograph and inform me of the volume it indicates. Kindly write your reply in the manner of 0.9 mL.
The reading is 25 mL
